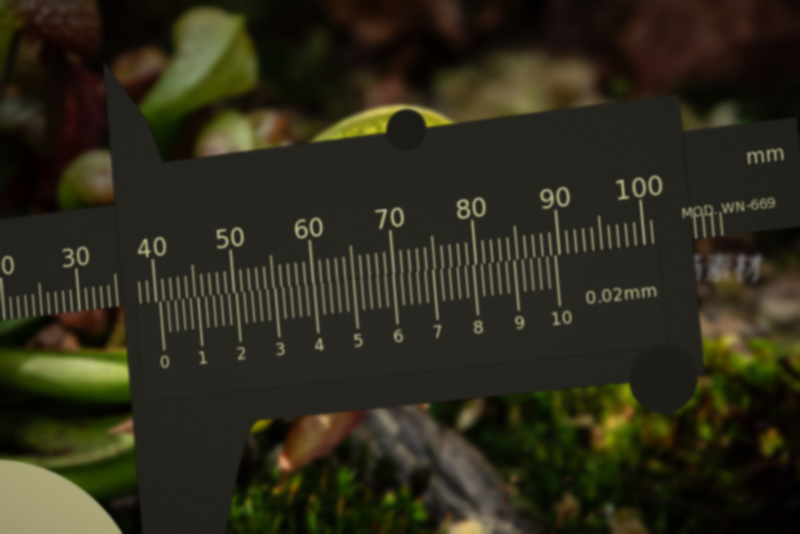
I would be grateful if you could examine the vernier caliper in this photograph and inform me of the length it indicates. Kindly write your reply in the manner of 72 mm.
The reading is 40.5 mm
